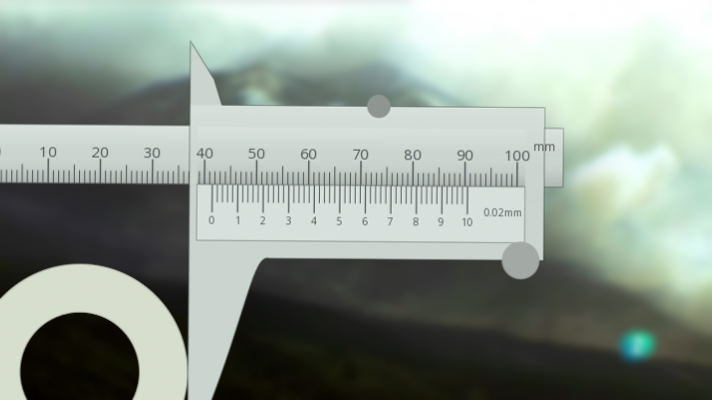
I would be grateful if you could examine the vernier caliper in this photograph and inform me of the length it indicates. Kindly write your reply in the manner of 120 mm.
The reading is 41.5 mm
